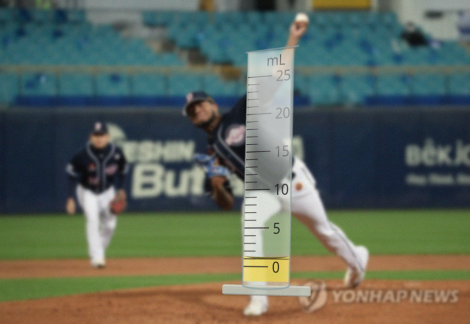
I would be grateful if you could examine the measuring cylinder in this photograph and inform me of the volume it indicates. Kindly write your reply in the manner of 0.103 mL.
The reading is 1 mL
